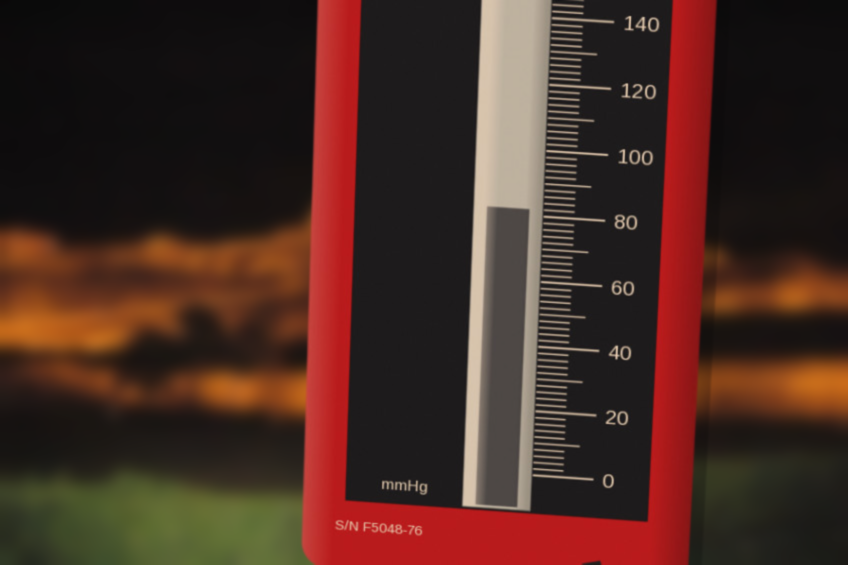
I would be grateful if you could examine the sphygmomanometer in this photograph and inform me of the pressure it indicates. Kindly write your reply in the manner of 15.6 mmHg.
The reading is 82 mmHg
